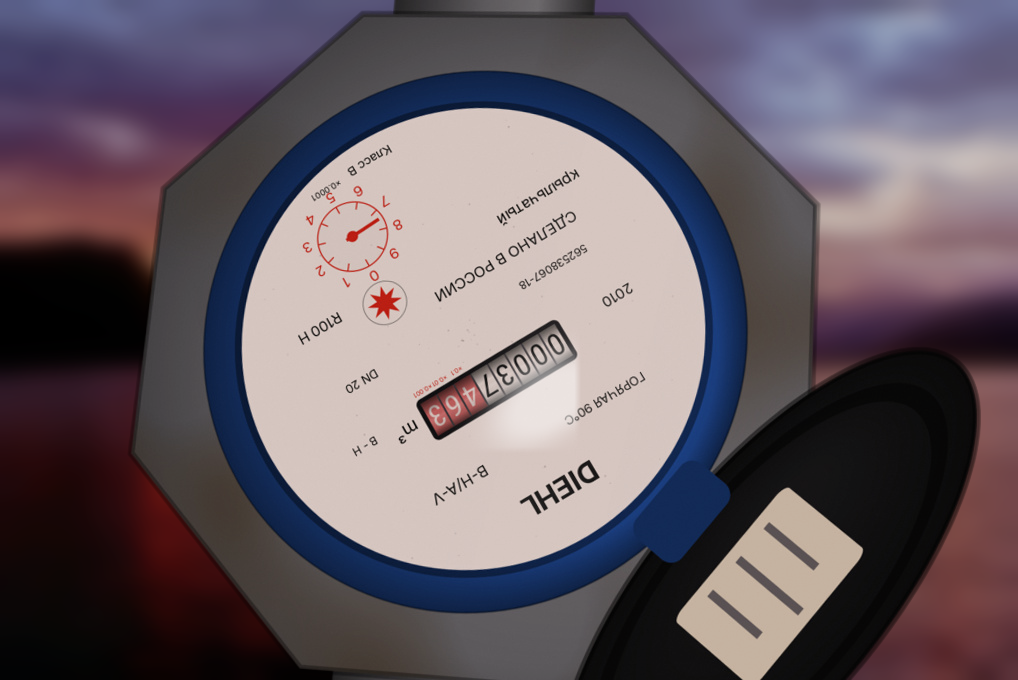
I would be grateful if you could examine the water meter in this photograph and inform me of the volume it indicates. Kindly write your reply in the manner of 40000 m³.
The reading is 37.4637 m³
